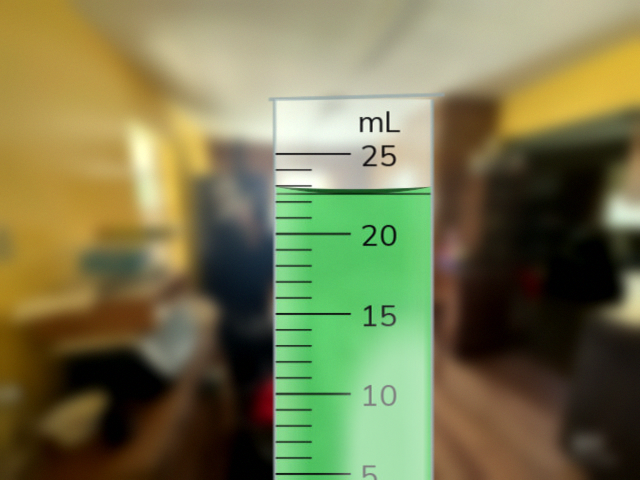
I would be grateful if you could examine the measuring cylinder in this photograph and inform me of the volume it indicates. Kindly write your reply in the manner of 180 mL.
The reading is 22.5 mL
